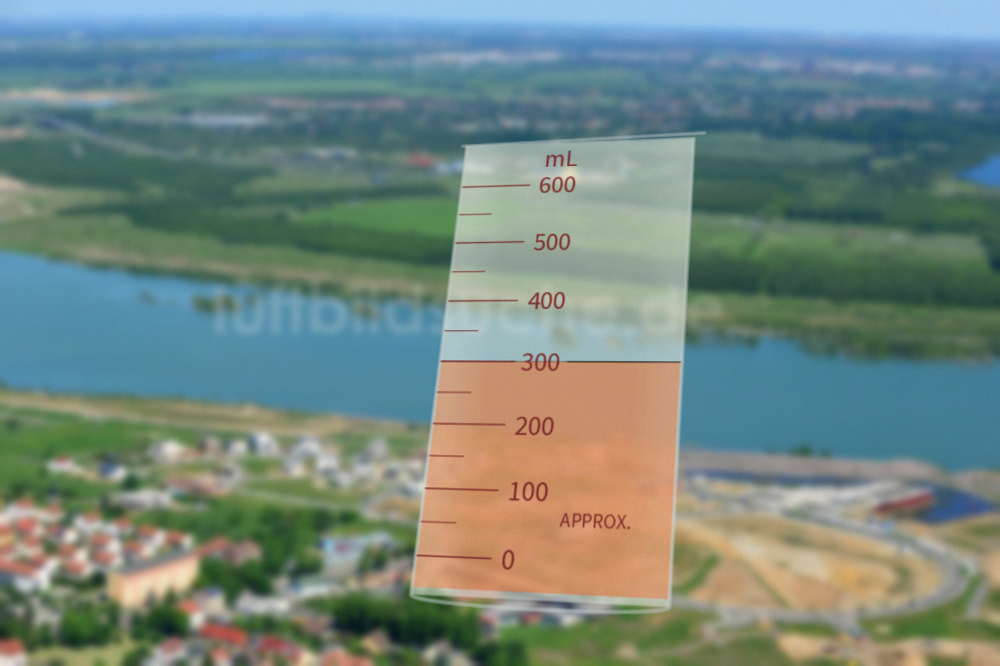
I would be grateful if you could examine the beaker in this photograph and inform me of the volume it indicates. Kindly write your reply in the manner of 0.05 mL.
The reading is 300 mL
